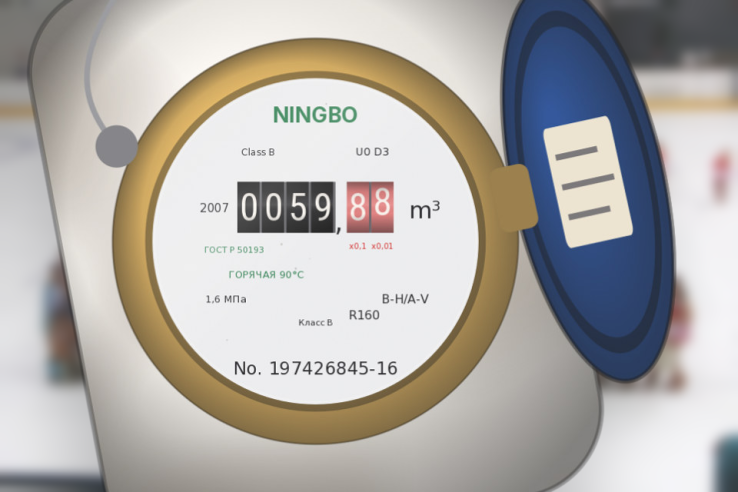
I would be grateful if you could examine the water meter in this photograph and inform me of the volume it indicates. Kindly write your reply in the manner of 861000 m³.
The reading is 59.88 m³
